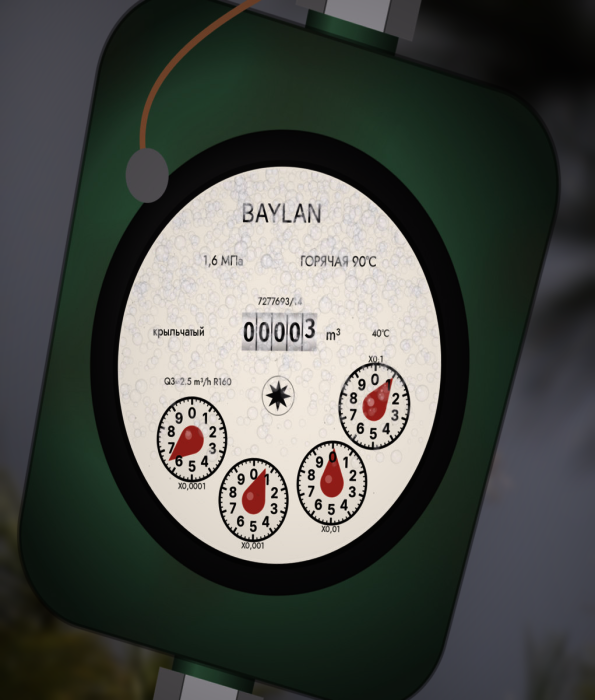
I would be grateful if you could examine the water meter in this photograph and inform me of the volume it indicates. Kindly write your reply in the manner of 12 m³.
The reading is 3.1006 m³
